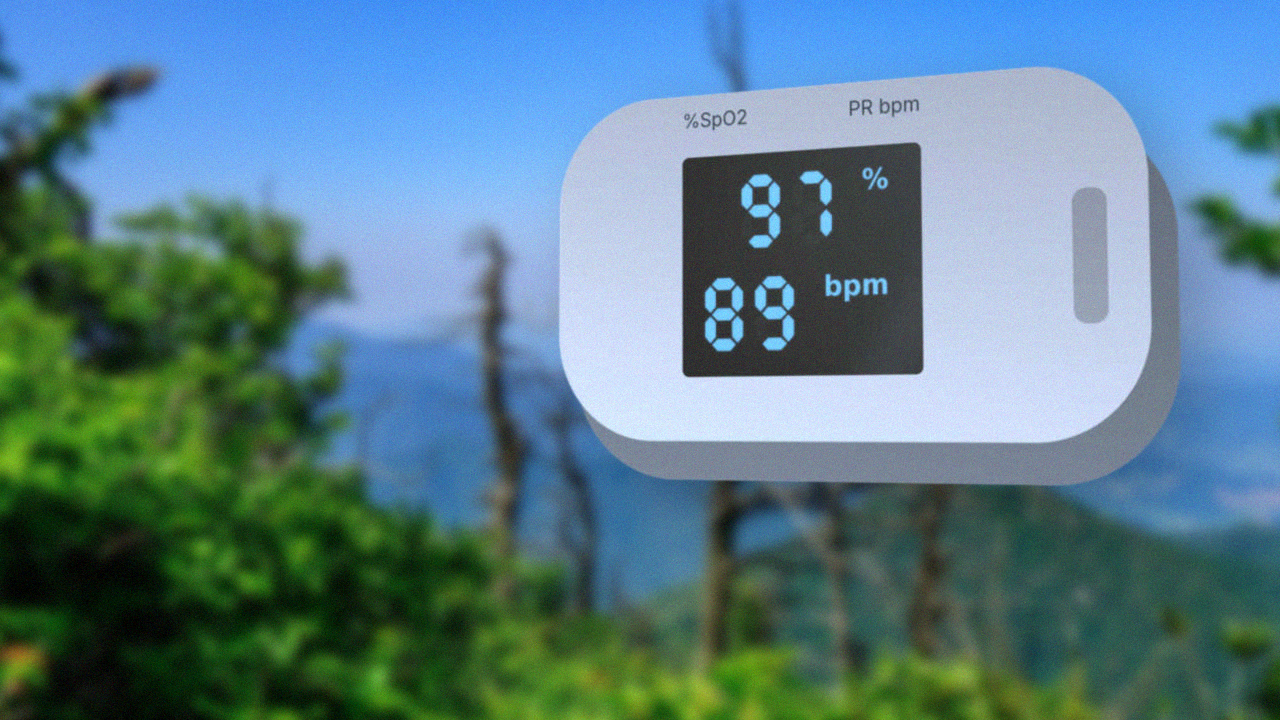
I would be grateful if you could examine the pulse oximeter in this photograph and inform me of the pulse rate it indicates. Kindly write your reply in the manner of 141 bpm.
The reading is 89 bpm
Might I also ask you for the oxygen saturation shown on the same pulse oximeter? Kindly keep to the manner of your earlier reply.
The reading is 97 %
